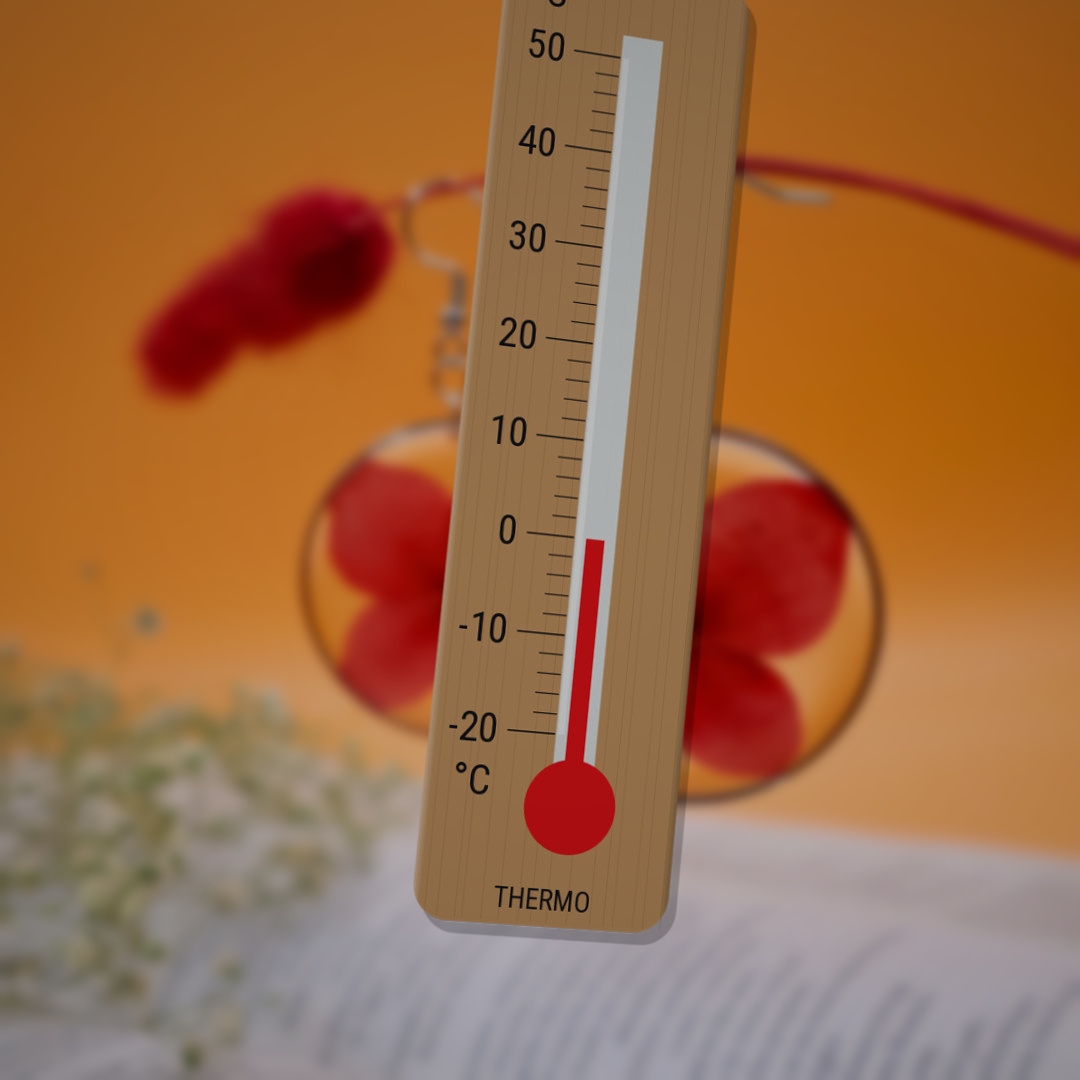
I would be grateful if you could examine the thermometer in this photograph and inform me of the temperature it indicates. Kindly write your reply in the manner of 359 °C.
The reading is 0 °C
